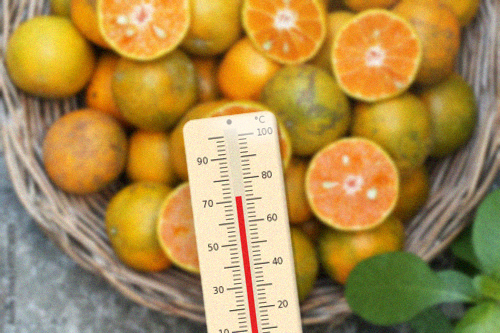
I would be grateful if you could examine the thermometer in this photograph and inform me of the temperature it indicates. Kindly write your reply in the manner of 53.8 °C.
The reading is 72 °C
